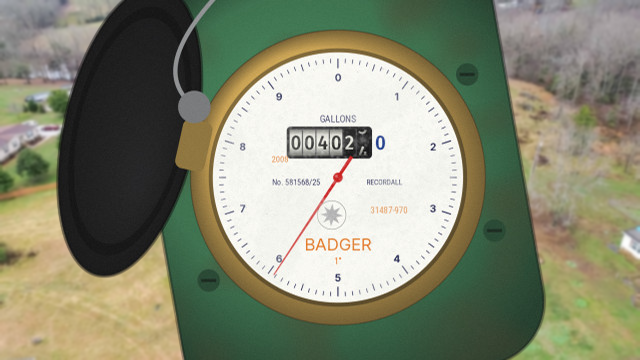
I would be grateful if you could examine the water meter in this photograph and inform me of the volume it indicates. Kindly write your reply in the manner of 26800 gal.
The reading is 40235.9 gal
